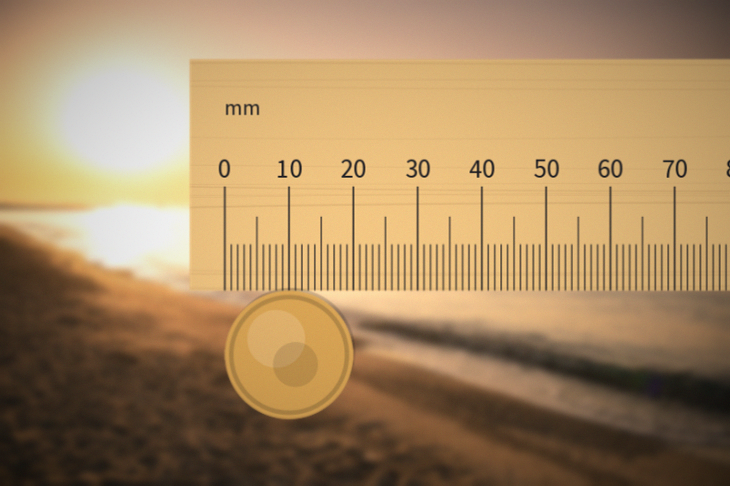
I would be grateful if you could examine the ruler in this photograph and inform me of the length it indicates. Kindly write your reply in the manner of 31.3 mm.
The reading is 20 mm
